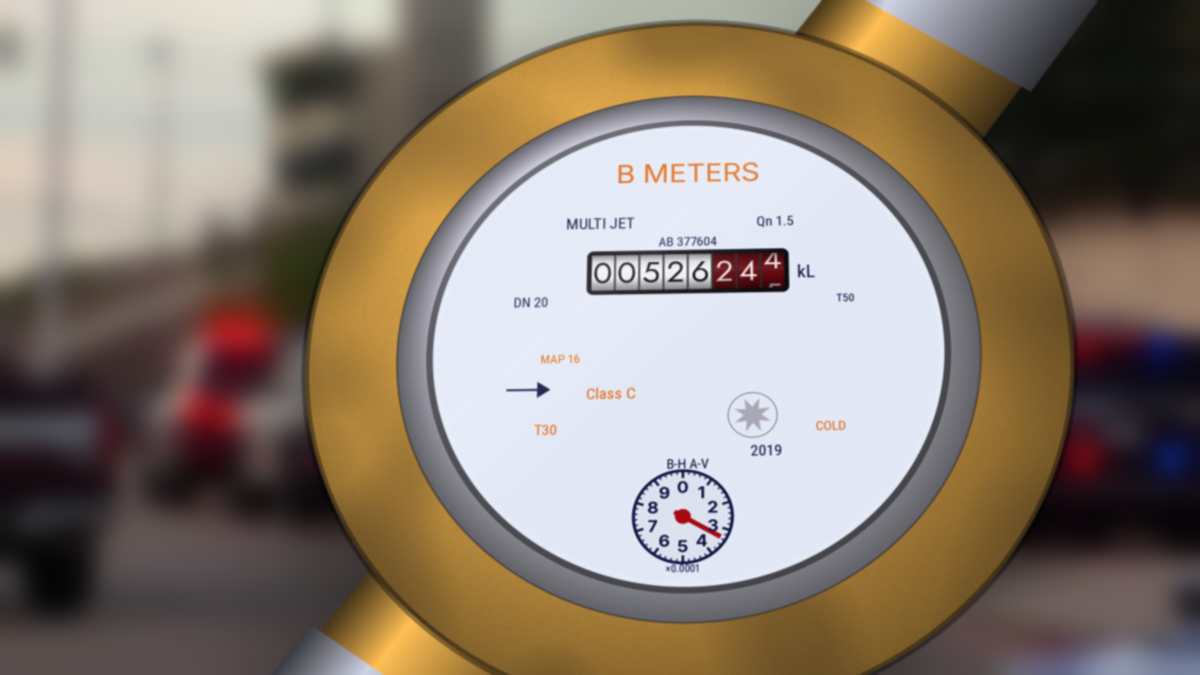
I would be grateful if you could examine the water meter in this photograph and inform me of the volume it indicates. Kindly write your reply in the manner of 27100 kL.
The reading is 526.2443 kL
